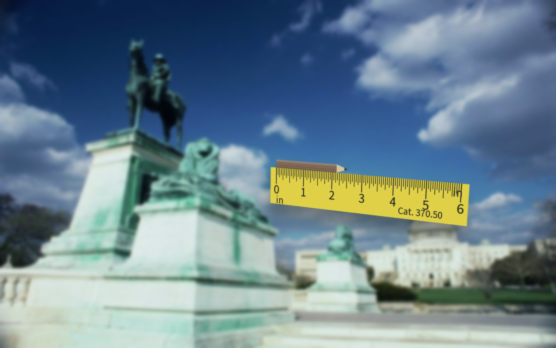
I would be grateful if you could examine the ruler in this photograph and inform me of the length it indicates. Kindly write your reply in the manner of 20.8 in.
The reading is 2.5 in
